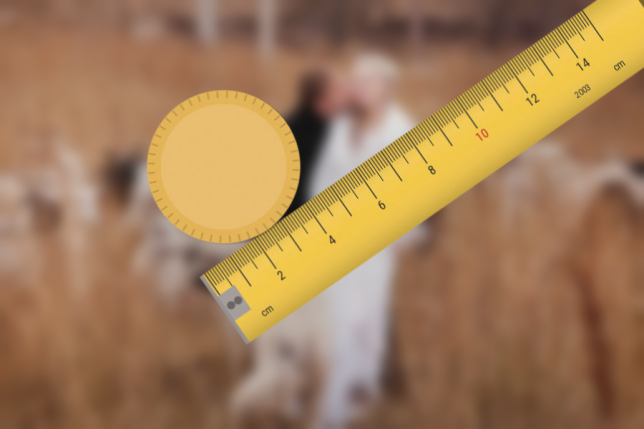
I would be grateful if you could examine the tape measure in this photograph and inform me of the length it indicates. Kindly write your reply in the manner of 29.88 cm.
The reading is 5 cm
